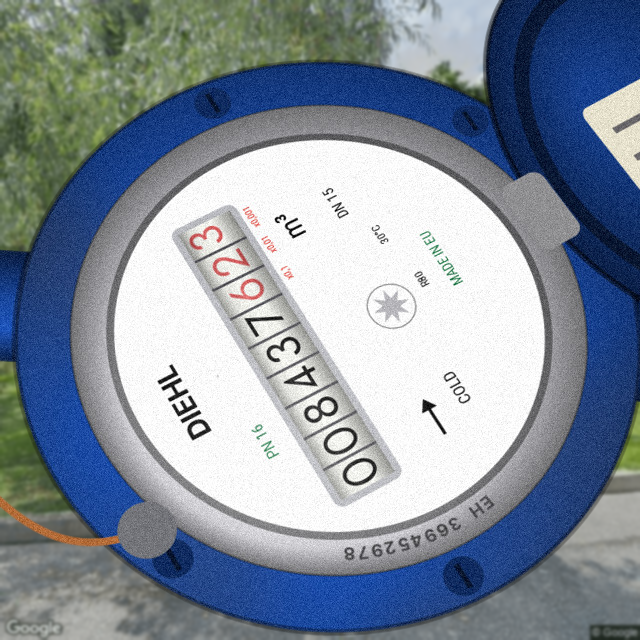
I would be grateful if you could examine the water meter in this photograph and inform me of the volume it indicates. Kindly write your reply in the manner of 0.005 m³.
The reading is 8437.623 m³
